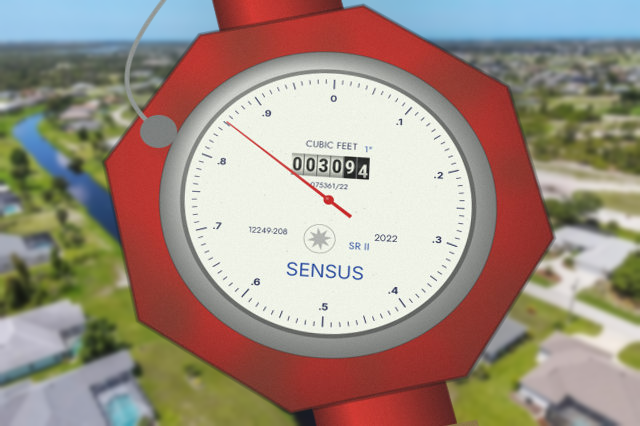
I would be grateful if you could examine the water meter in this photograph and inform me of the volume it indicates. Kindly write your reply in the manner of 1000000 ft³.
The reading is 3093.85 ft³
